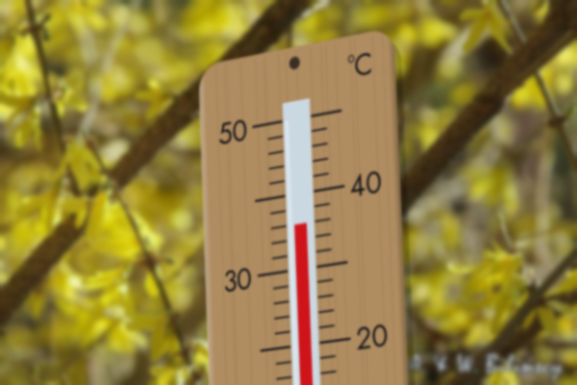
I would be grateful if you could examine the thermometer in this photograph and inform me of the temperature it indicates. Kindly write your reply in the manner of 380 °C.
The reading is 36 °C
